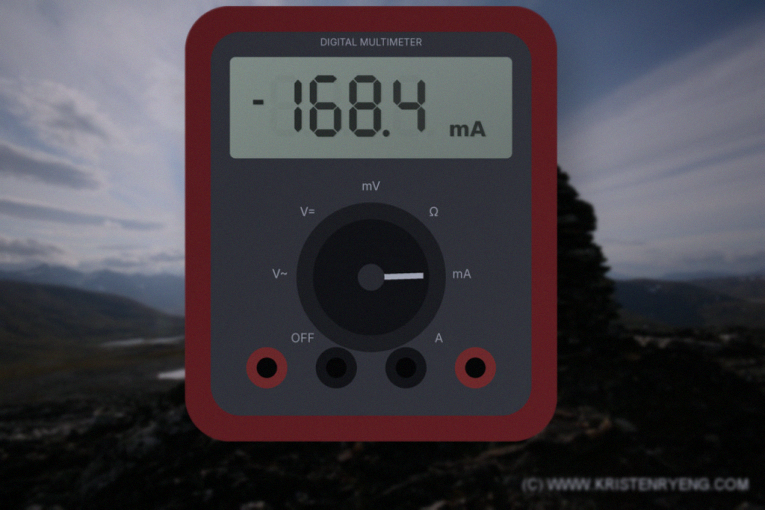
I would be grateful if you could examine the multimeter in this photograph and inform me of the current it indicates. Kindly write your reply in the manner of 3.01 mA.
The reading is -168.4 mA
